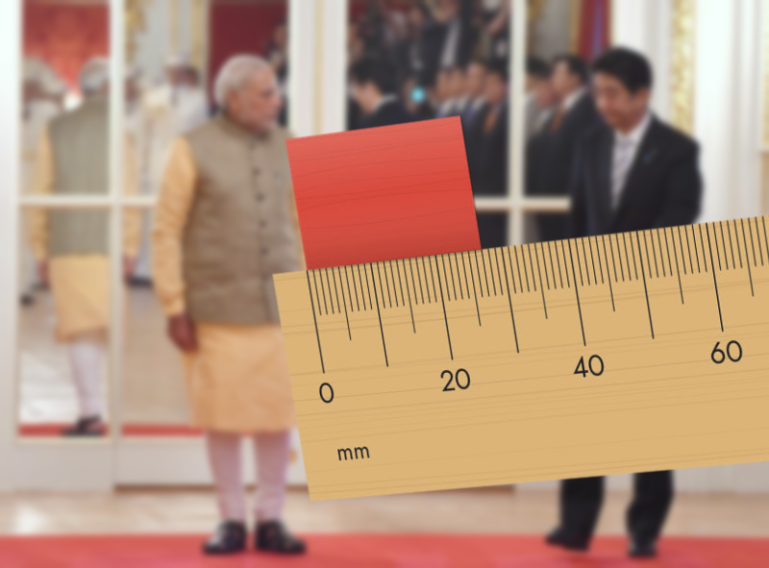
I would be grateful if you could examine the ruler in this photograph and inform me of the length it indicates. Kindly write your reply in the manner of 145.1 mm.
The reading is 27 mm
